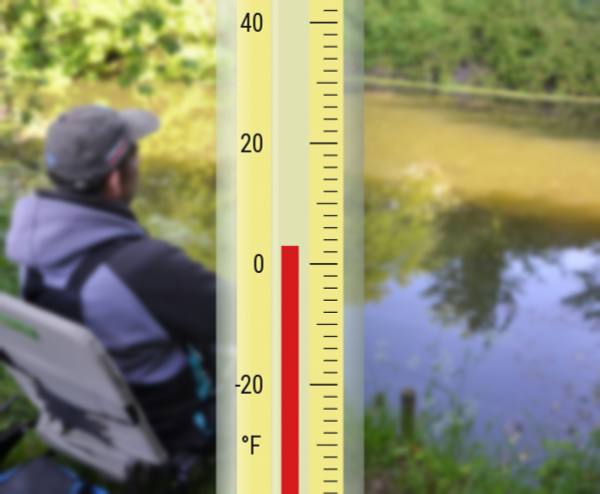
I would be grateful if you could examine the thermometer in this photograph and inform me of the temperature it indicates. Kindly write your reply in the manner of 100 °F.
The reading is 3 °F
